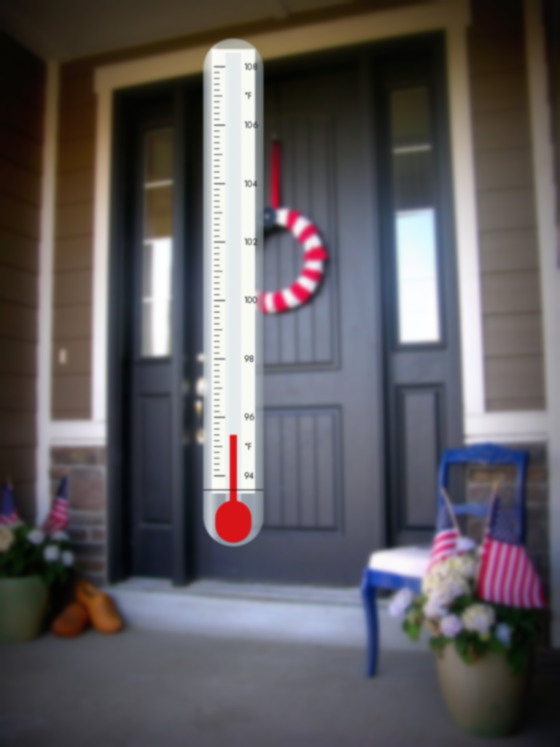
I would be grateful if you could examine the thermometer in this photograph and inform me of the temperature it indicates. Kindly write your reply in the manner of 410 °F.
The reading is 95.4 °F
